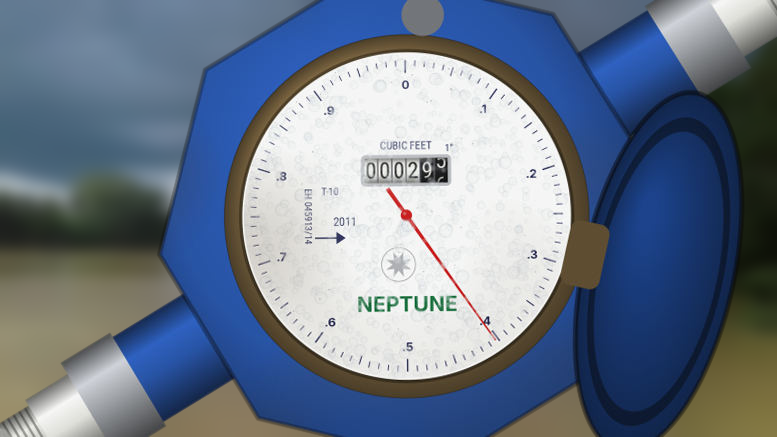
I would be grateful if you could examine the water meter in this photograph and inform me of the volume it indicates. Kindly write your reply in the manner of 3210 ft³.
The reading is 295.40 ft³
